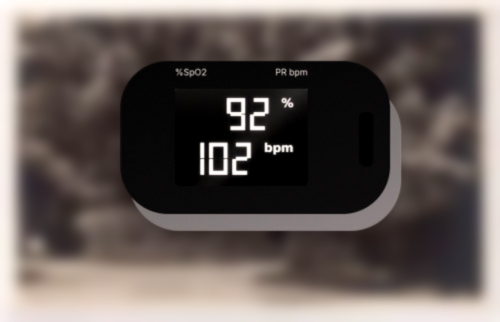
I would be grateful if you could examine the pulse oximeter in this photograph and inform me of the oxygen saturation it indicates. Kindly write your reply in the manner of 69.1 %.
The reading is 92 %
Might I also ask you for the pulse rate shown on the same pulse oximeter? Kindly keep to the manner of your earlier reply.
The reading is 102 bpm
